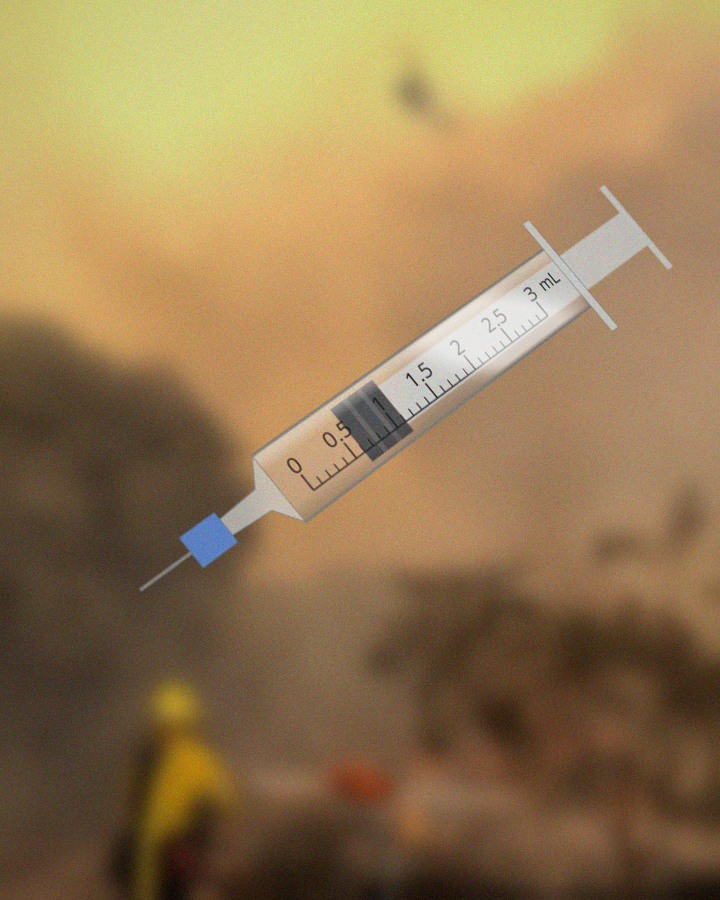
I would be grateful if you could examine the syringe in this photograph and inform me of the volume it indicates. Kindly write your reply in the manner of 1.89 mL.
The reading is 0.6 mL
